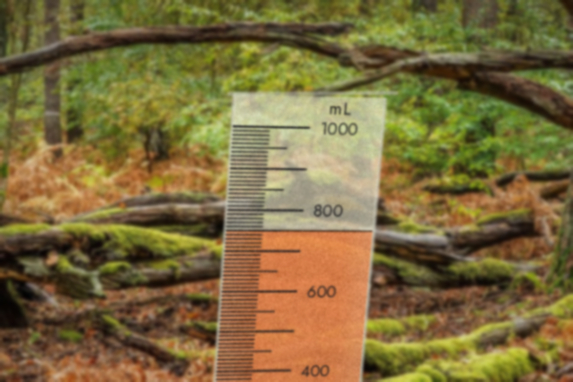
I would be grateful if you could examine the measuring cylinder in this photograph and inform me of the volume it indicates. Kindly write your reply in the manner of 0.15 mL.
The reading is 750 mL
